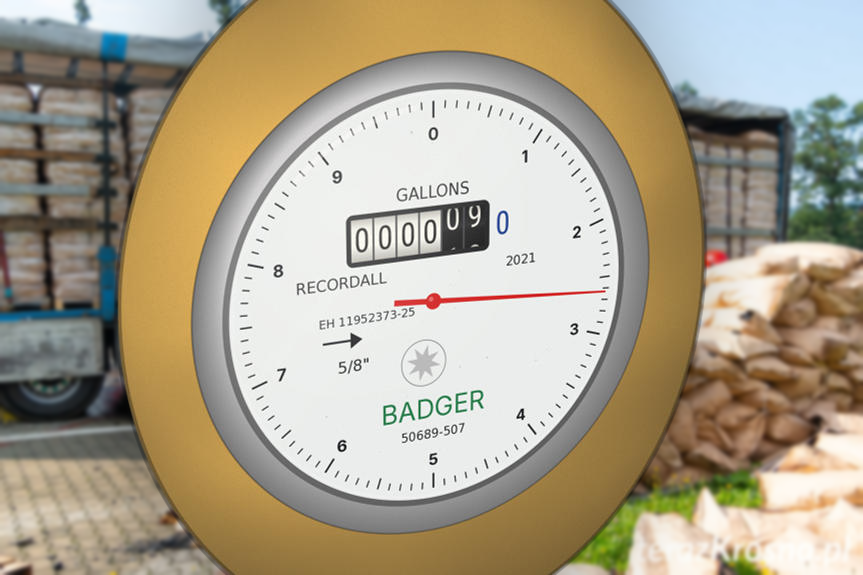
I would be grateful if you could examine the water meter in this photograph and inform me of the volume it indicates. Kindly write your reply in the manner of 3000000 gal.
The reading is 92.6 gal
